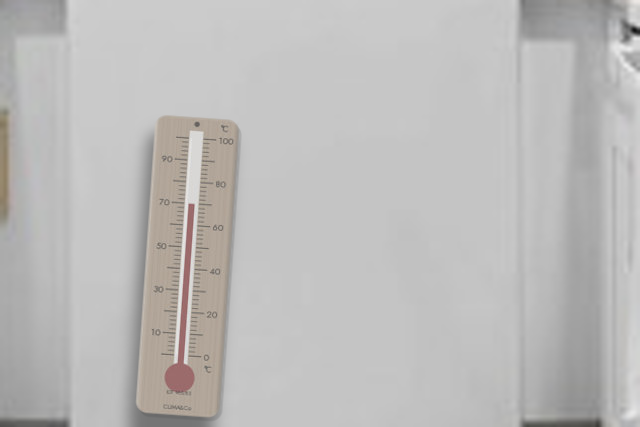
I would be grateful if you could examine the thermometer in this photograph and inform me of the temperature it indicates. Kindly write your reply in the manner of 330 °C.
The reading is 70 °C
